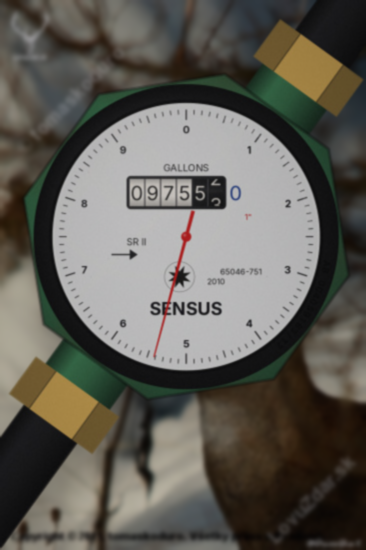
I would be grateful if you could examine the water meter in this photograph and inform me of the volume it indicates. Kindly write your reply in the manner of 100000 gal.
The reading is 975525.4 gal
